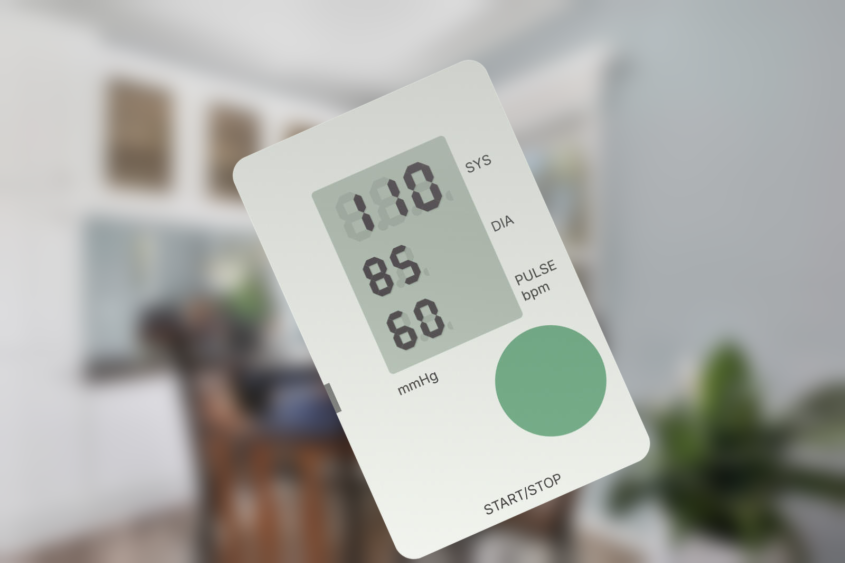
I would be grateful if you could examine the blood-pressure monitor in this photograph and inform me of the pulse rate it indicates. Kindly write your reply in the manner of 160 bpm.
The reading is 60 bpm
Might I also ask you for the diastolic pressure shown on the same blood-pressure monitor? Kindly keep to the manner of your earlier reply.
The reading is 85 mmHg
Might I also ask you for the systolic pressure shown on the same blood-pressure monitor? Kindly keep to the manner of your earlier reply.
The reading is 110 mmHg
